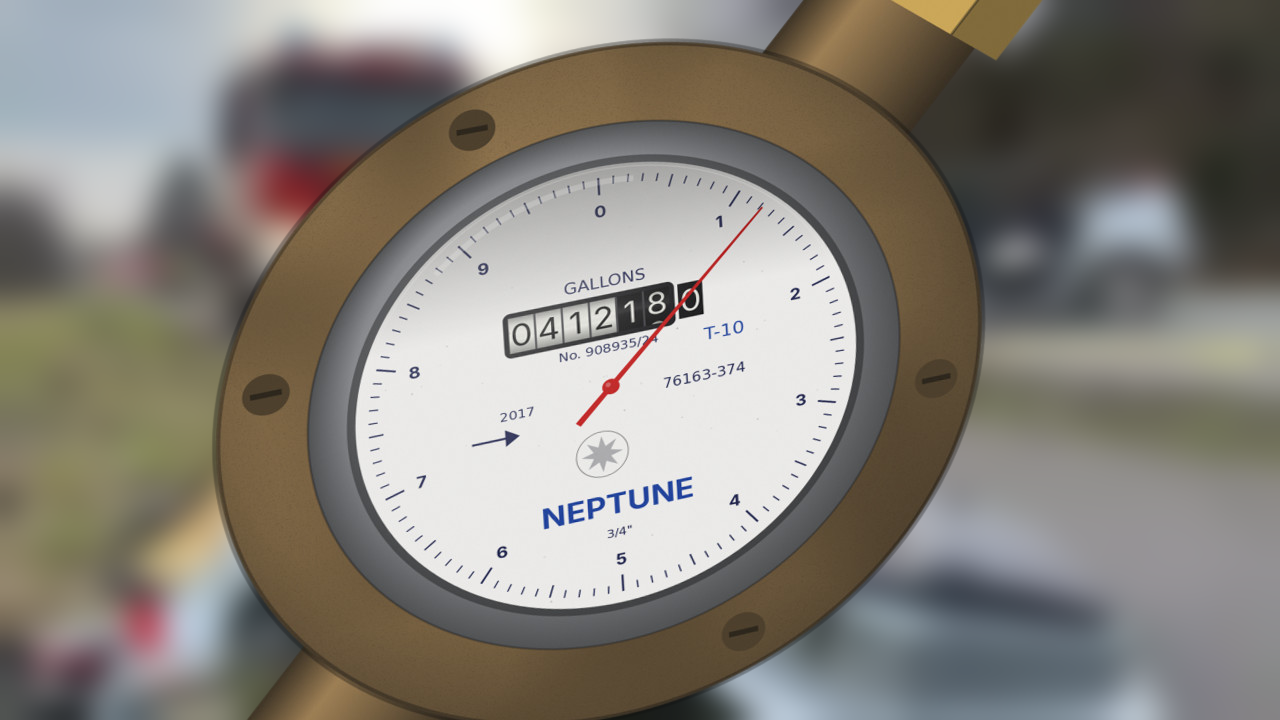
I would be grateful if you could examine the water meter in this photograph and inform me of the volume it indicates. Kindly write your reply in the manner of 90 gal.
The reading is 412181.2 gal
